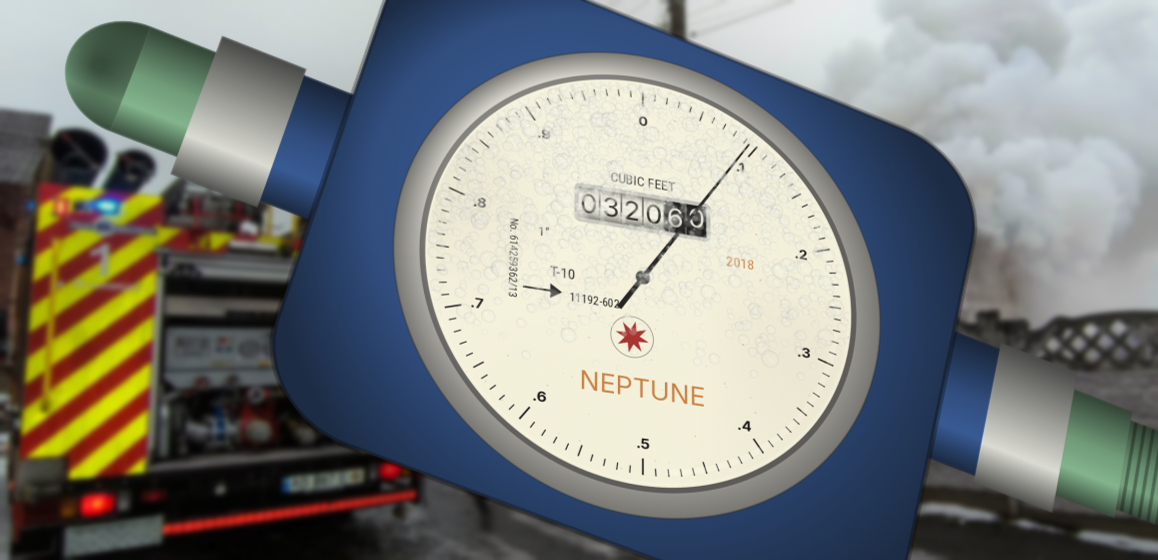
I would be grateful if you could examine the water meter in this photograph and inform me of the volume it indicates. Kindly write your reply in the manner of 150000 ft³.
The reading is 32060.09 ft³
